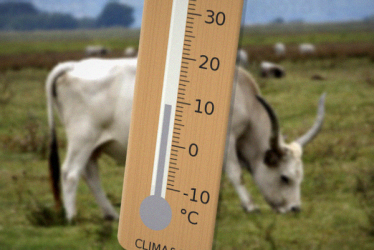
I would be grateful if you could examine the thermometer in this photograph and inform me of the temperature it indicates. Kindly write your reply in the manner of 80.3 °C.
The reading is 9 °C
